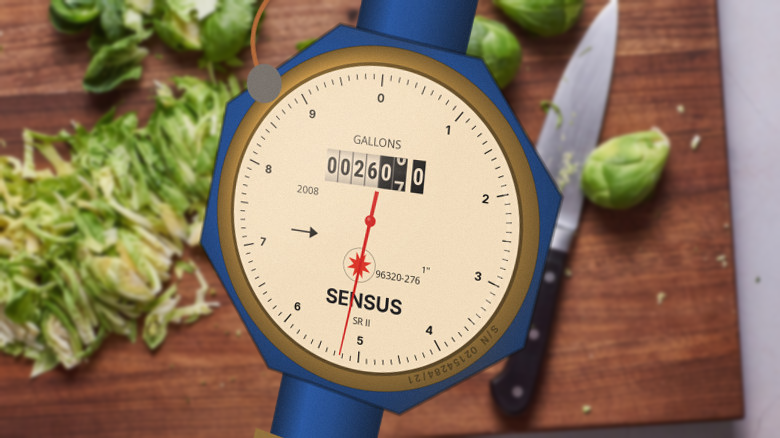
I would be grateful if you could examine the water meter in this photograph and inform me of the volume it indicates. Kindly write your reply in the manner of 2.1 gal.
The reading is 26065.2 gal
